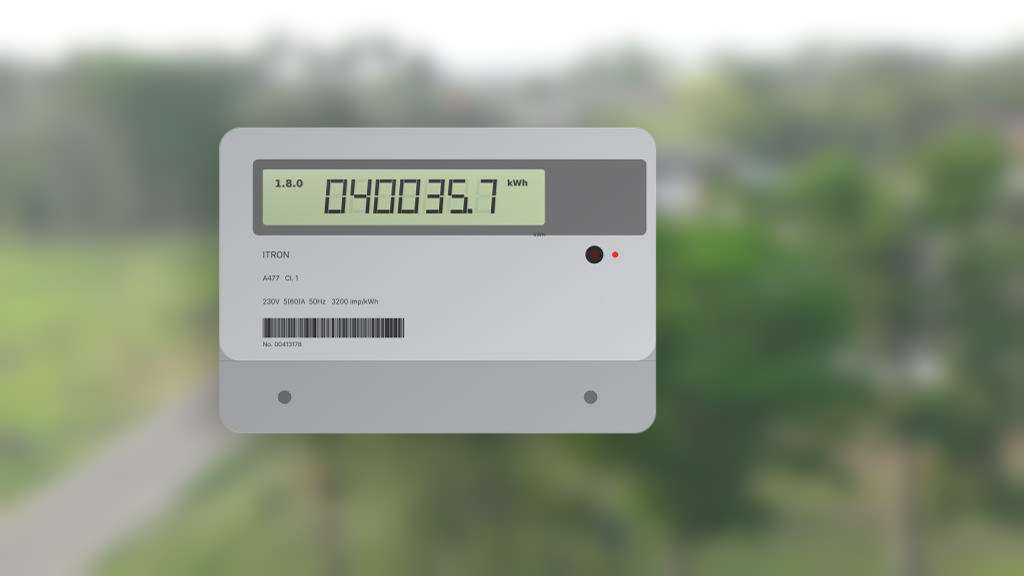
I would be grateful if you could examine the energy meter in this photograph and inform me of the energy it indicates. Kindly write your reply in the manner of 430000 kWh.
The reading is 40035.7 kWh
